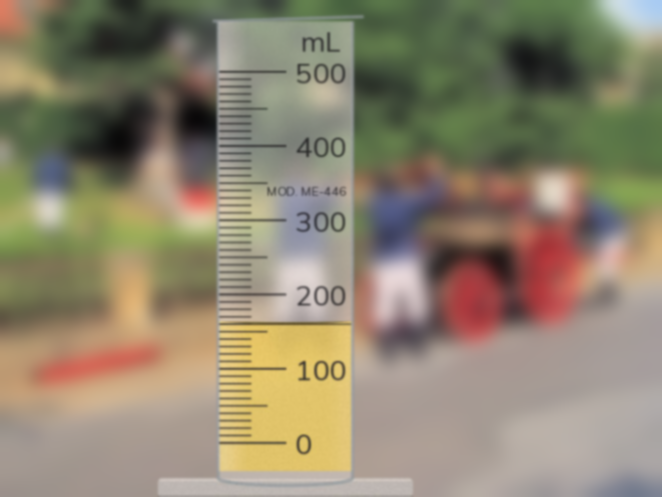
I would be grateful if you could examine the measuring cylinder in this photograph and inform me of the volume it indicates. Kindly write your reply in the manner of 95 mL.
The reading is 160 mL
